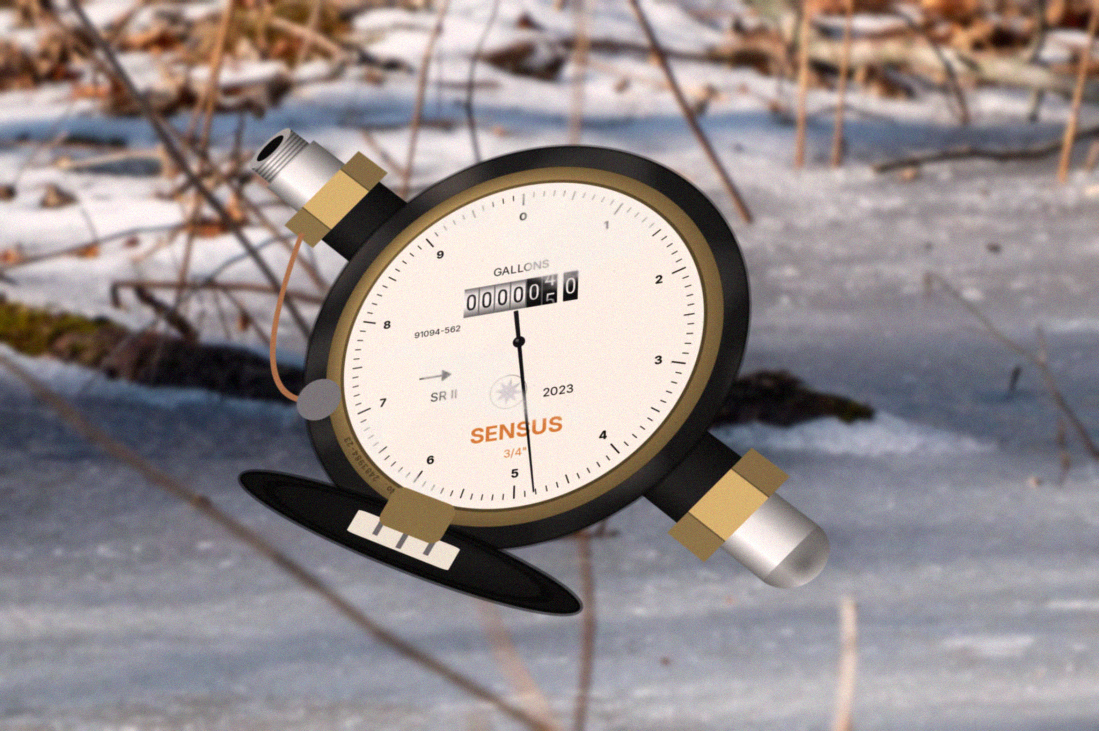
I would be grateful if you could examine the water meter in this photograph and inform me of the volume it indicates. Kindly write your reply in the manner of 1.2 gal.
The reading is 44.8 gal
